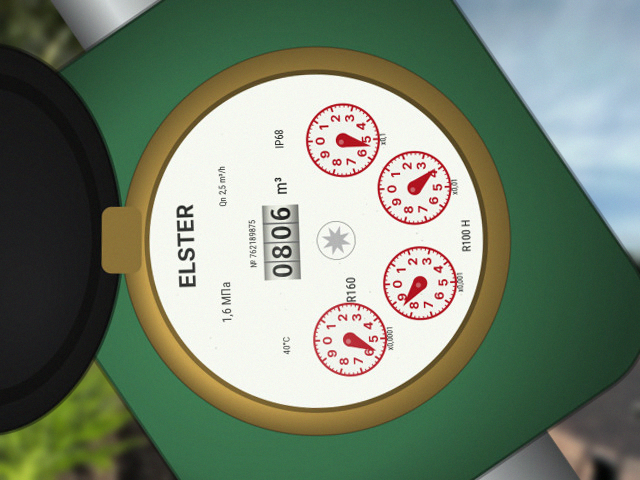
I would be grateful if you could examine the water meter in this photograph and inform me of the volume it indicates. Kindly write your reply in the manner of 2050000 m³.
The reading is 806.5385 m³
